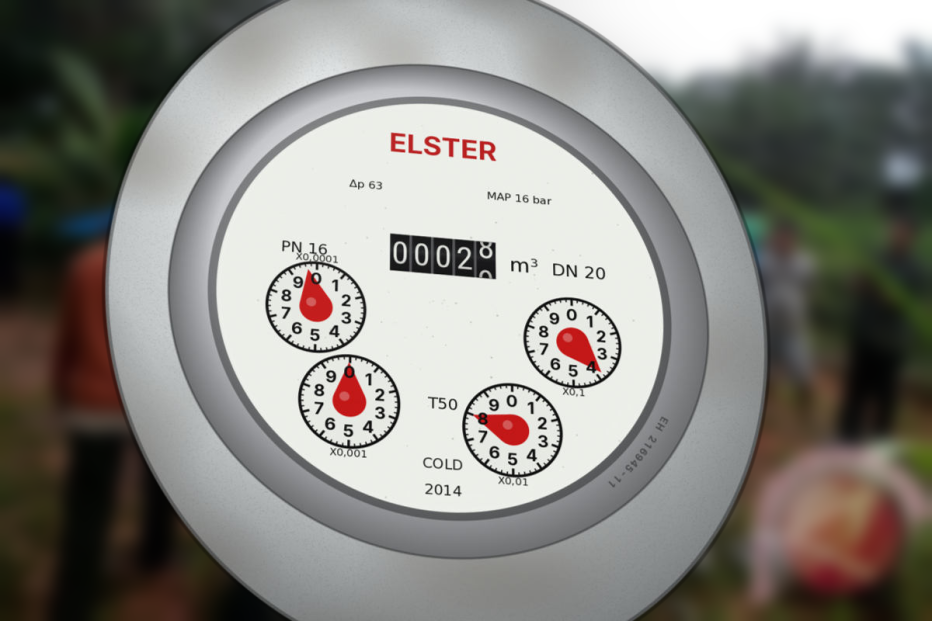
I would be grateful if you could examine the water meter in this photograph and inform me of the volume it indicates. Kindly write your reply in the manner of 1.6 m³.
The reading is 28.3799 m³
